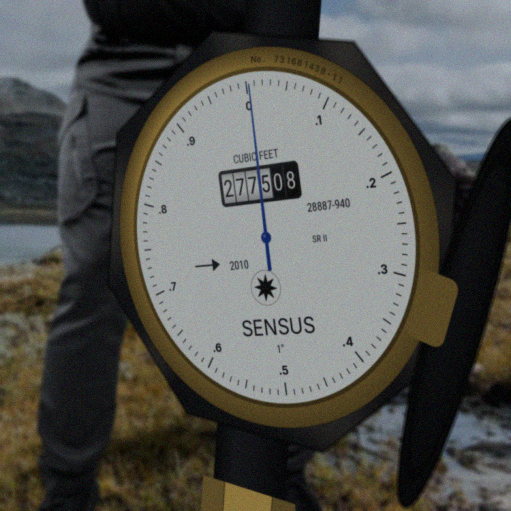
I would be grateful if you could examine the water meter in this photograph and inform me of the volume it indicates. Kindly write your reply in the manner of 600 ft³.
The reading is 277508.00 ft³
